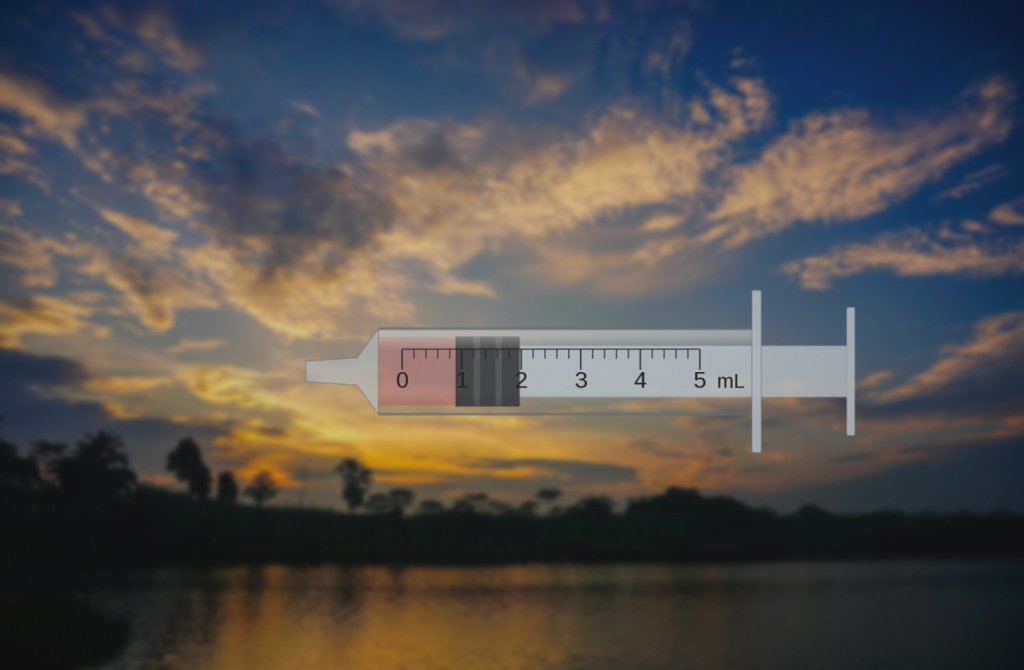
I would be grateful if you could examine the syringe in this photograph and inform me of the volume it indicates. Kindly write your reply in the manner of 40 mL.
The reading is 0.9 mL
